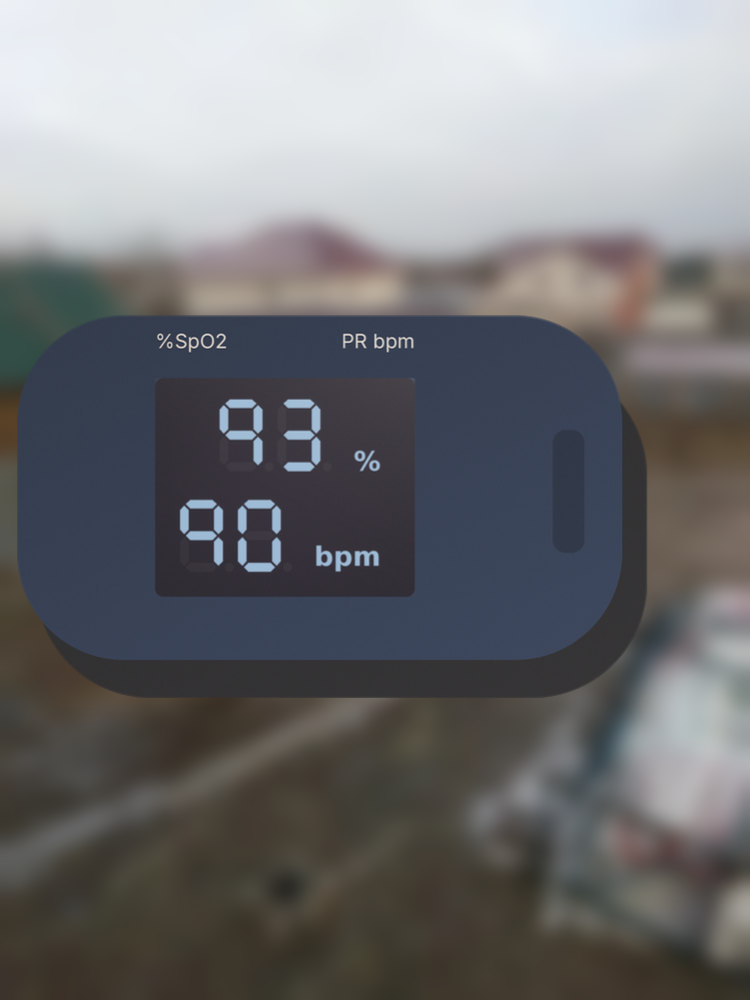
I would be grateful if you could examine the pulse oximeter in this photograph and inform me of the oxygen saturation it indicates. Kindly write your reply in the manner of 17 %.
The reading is 93 %
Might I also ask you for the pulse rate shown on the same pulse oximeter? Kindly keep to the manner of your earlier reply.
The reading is 90 bpm
